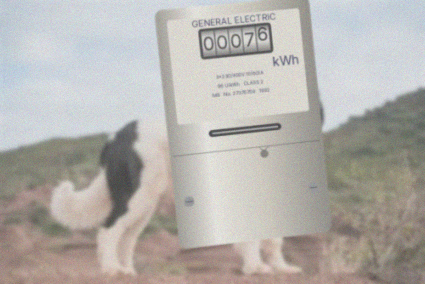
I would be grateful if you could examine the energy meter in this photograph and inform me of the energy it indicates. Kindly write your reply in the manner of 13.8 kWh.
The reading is 76 kWh
